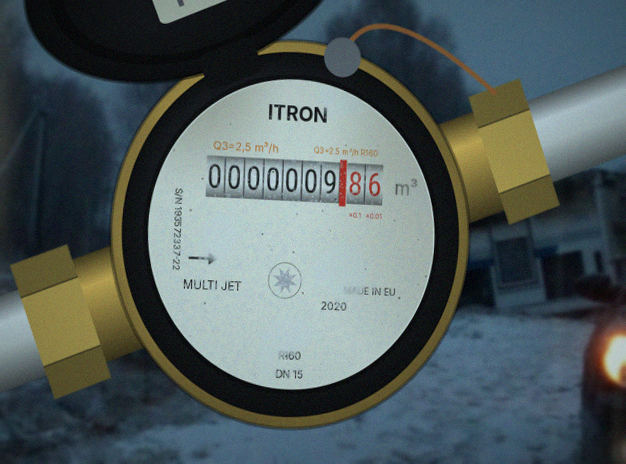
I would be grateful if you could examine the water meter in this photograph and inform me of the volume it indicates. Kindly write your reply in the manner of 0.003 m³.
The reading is 9.86 m³
